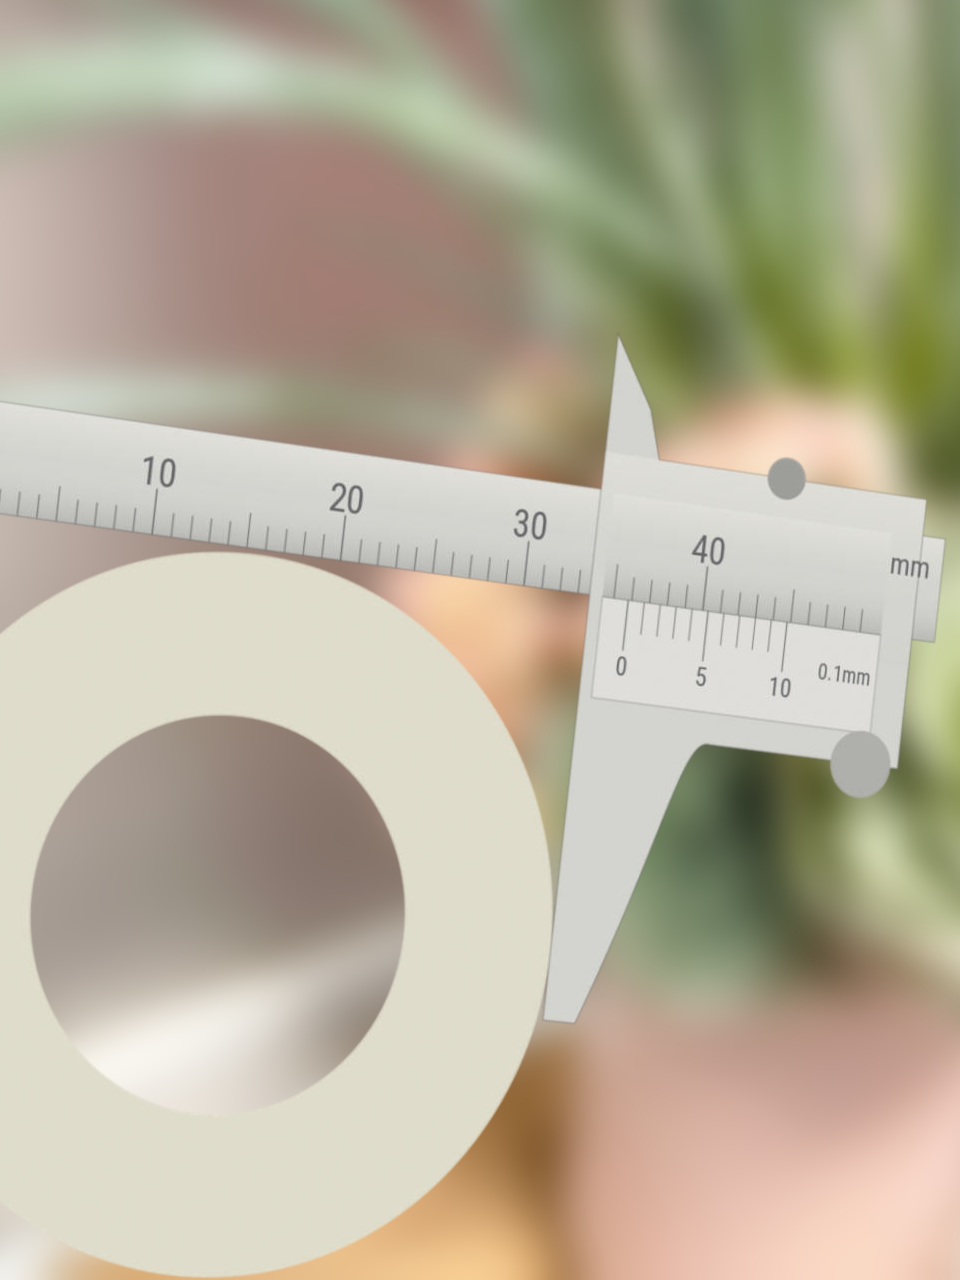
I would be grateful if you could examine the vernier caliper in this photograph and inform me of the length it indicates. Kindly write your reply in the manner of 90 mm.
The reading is 35.8 mm
